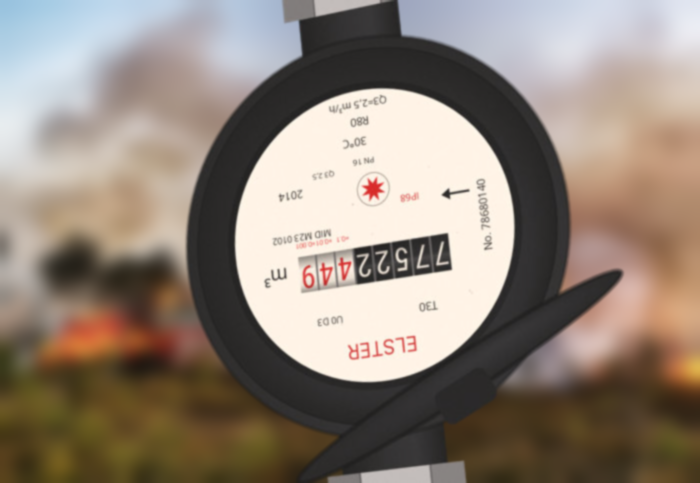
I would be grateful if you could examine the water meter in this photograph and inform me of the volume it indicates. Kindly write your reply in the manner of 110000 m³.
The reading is 77522.449 m³
